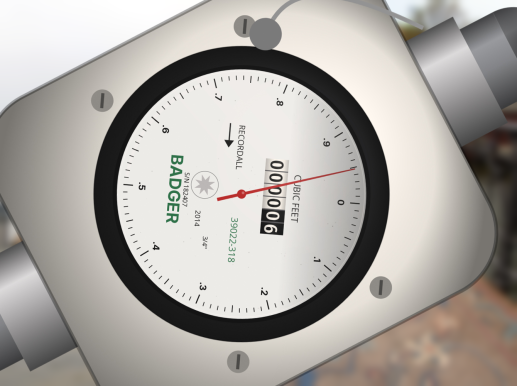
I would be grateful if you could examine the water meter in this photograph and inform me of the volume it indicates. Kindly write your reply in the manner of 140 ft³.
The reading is 5.95 ft³
